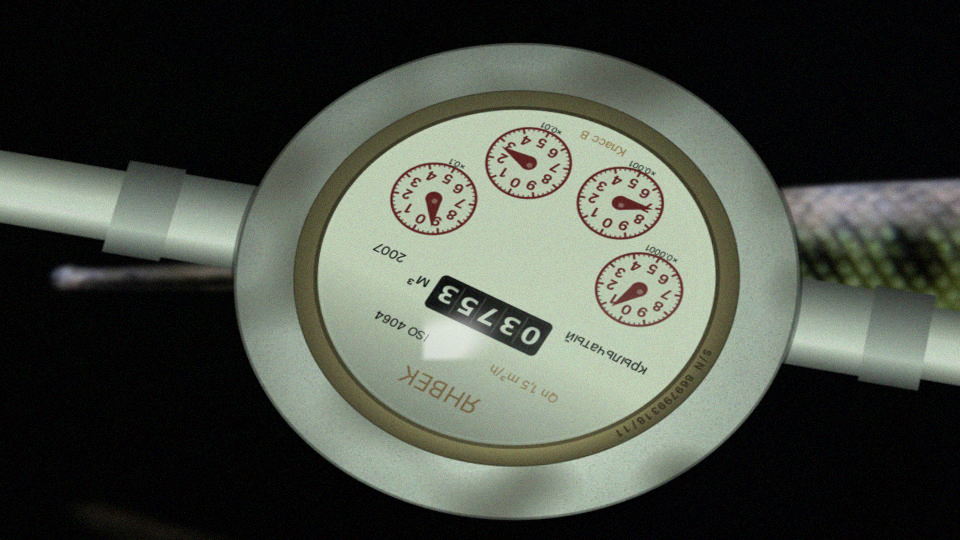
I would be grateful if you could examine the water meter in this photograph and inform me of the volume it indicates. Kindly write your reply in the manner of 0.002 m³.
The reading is 3752.9270 m³
